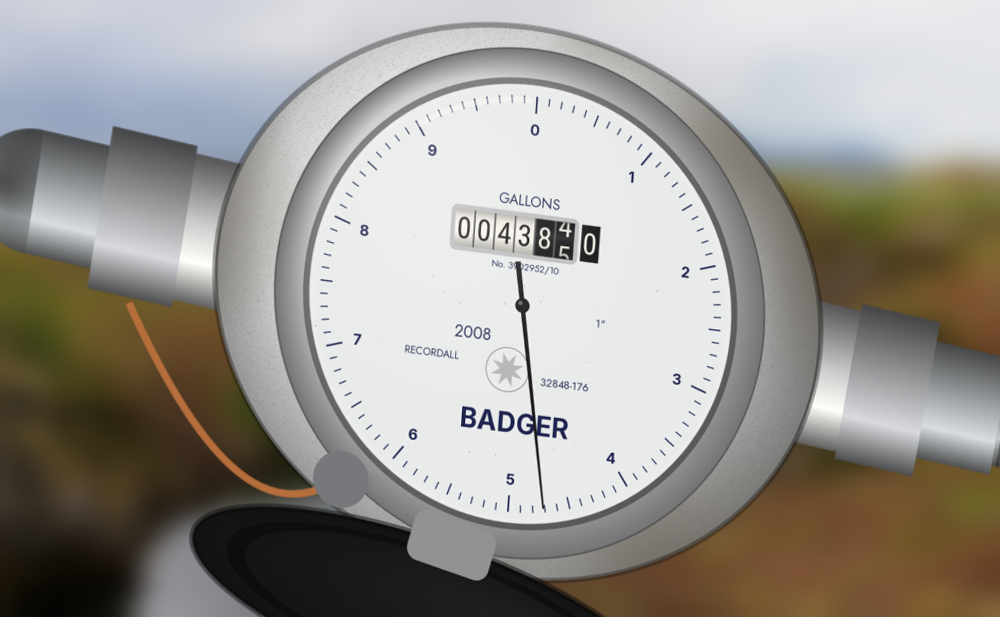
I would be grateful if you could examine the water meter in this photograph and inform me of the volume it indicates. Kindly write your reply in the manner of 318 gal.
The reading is 43844.7 gal
